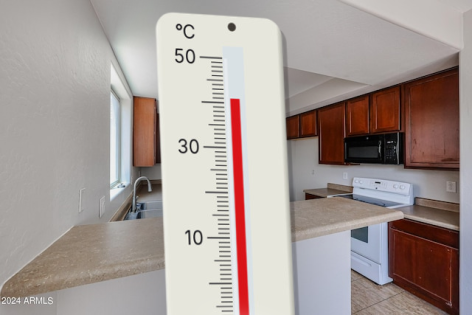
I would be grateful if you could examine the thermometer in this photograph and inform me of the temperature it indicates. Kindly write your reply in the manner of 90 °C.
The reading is 41 °C
